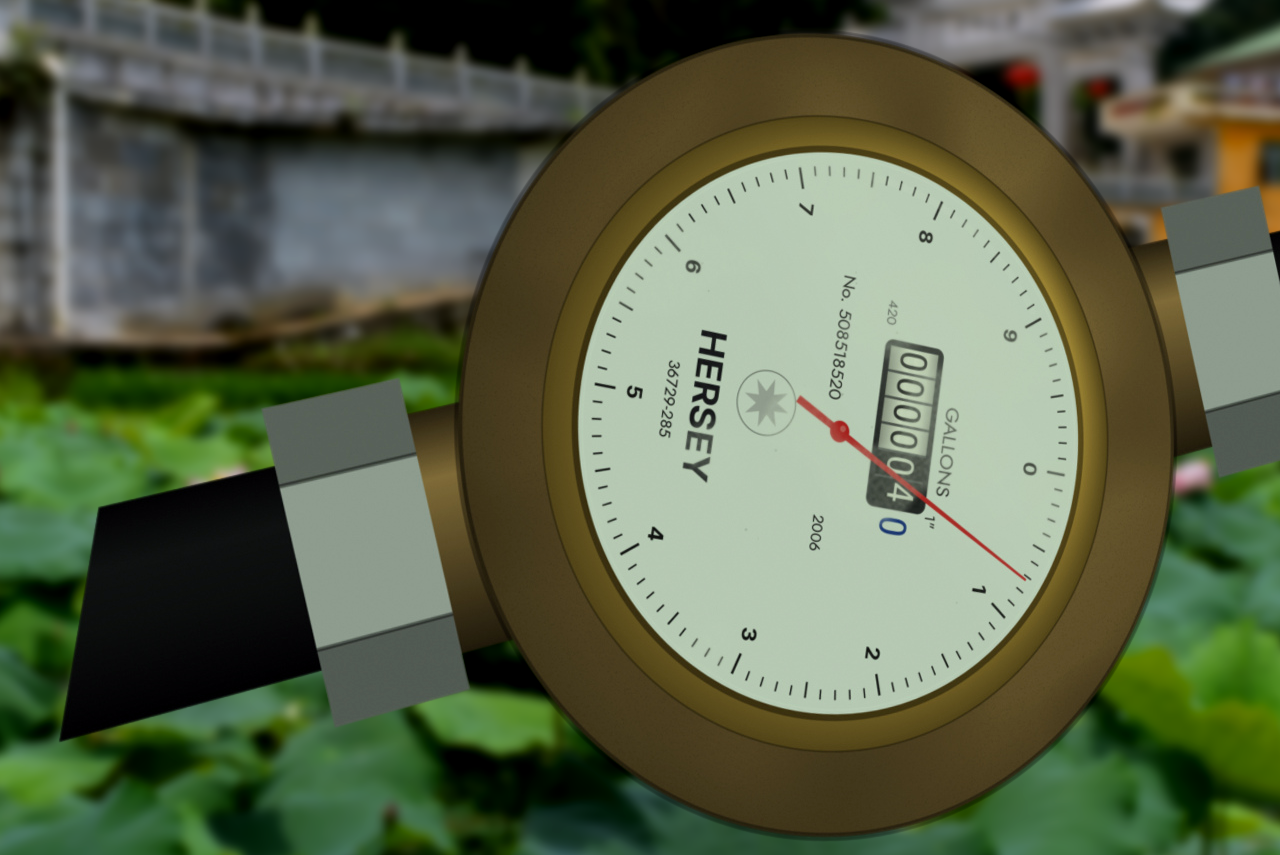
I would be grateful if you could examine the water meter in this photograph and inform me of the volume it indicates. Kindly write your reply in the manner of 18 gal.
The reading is 40.7 gal
